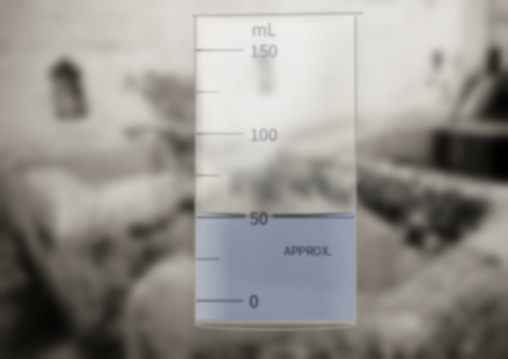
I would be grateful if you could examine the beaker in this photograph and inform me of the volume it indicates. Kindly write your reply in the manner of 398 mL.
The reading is 50 mL
